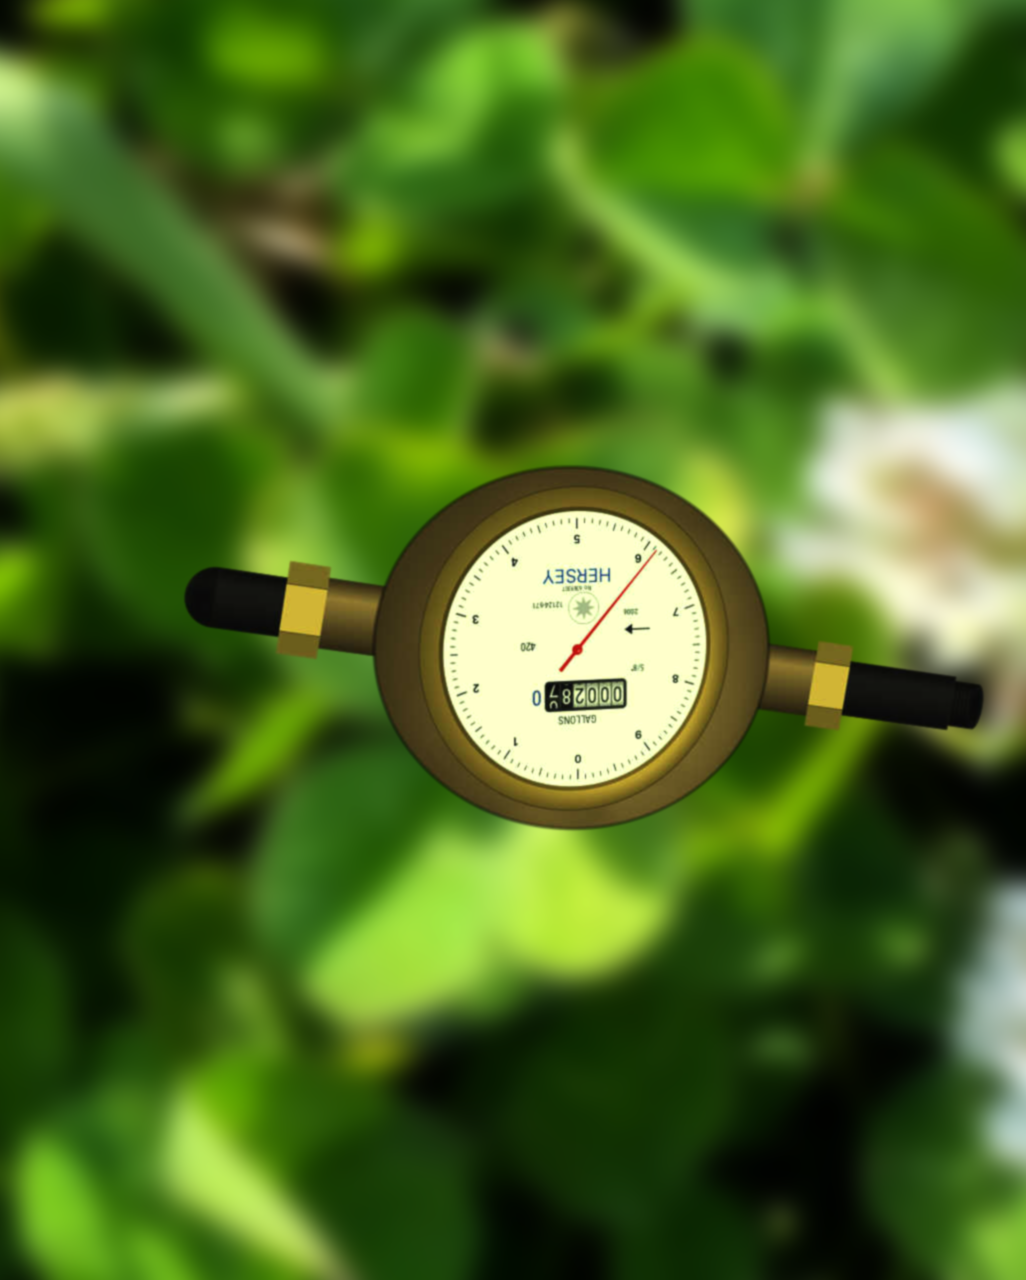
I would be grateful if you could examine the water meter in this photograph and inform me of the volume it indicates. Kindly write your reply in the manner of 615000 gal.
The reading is 2866.1 gal
